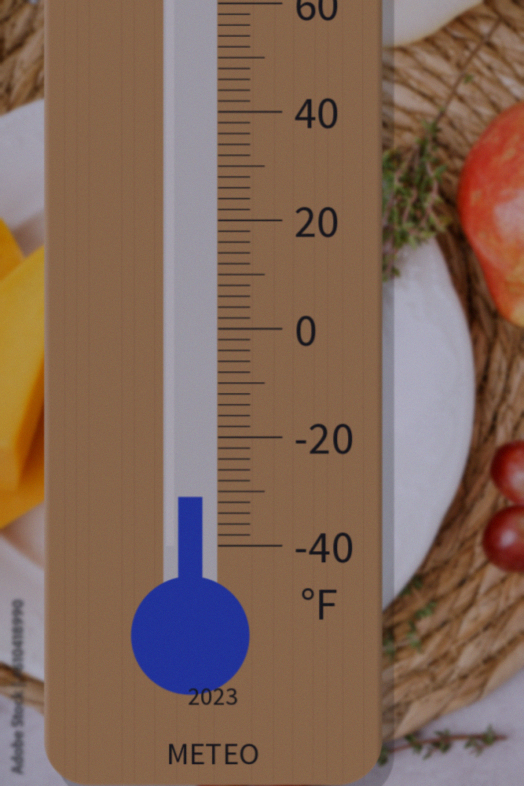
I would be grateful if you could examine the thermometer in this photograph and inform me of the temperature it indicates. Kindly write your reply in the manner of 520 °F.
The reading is -31 °F
